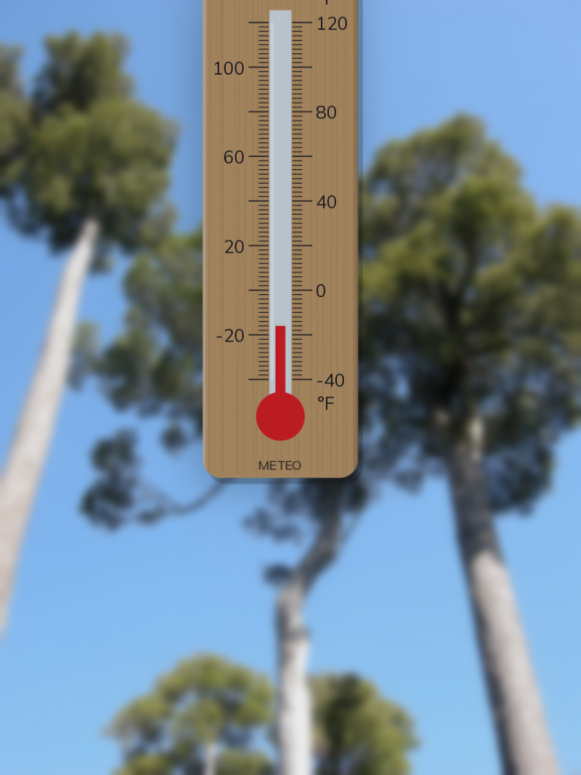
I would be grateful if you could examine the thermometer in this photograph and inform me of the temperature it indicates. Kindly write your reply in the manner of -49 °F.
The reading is -16 °F
